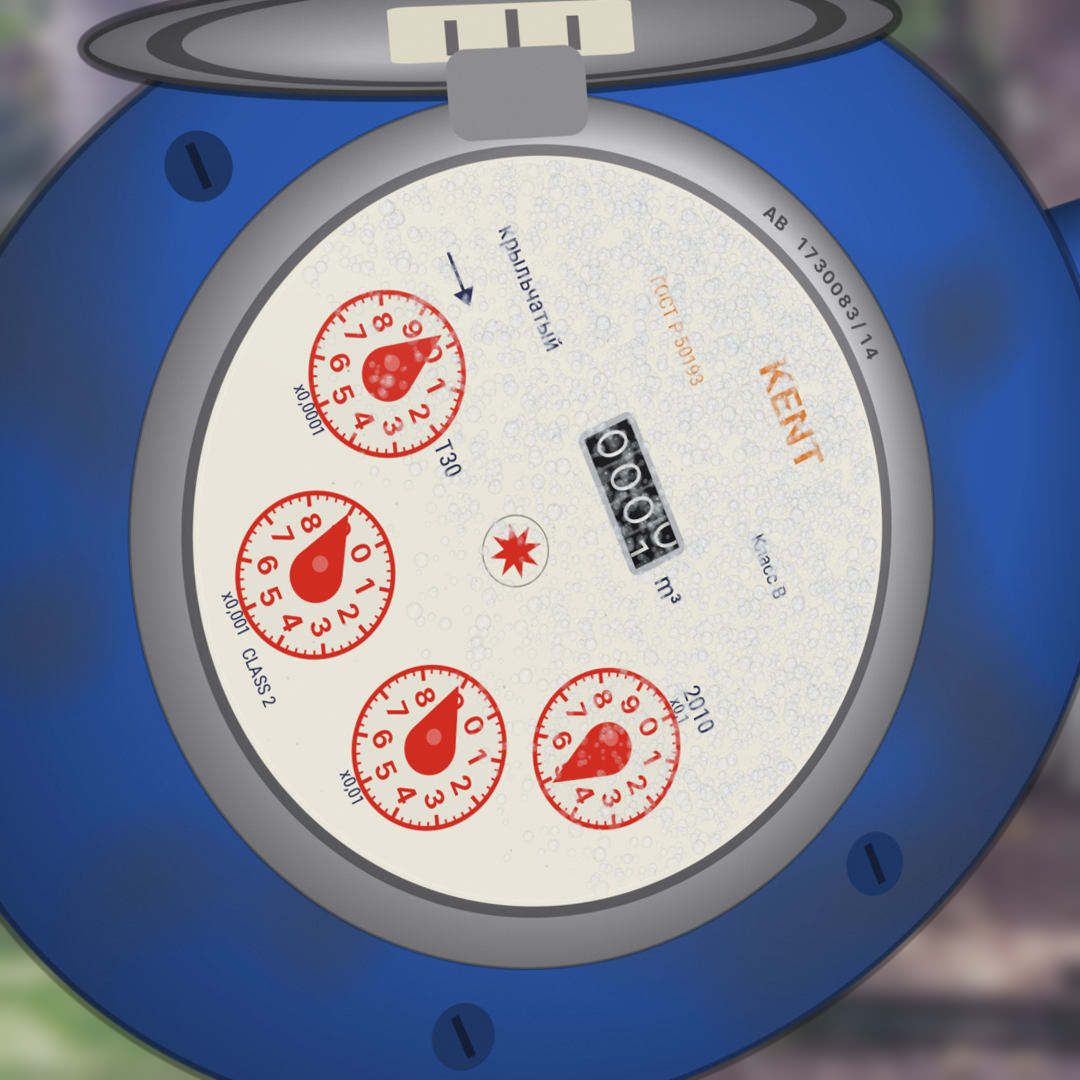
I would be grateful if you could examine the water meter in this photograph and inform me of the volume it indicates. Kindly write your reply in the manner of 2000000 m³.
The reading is 0.4889 m³
